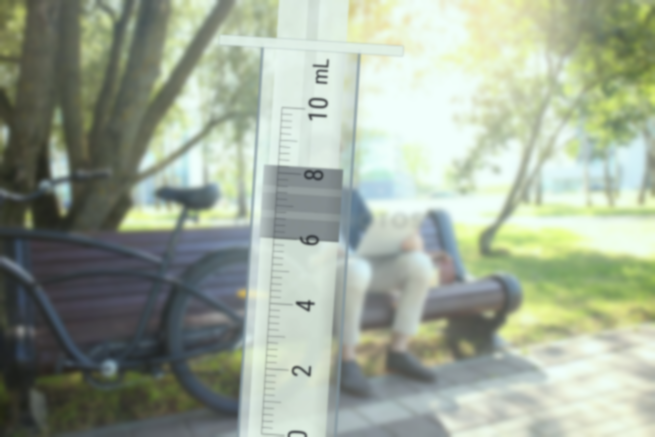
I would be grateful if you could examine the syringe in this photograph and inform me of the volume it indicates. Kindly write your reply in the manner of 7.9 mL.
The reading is 6 mL
